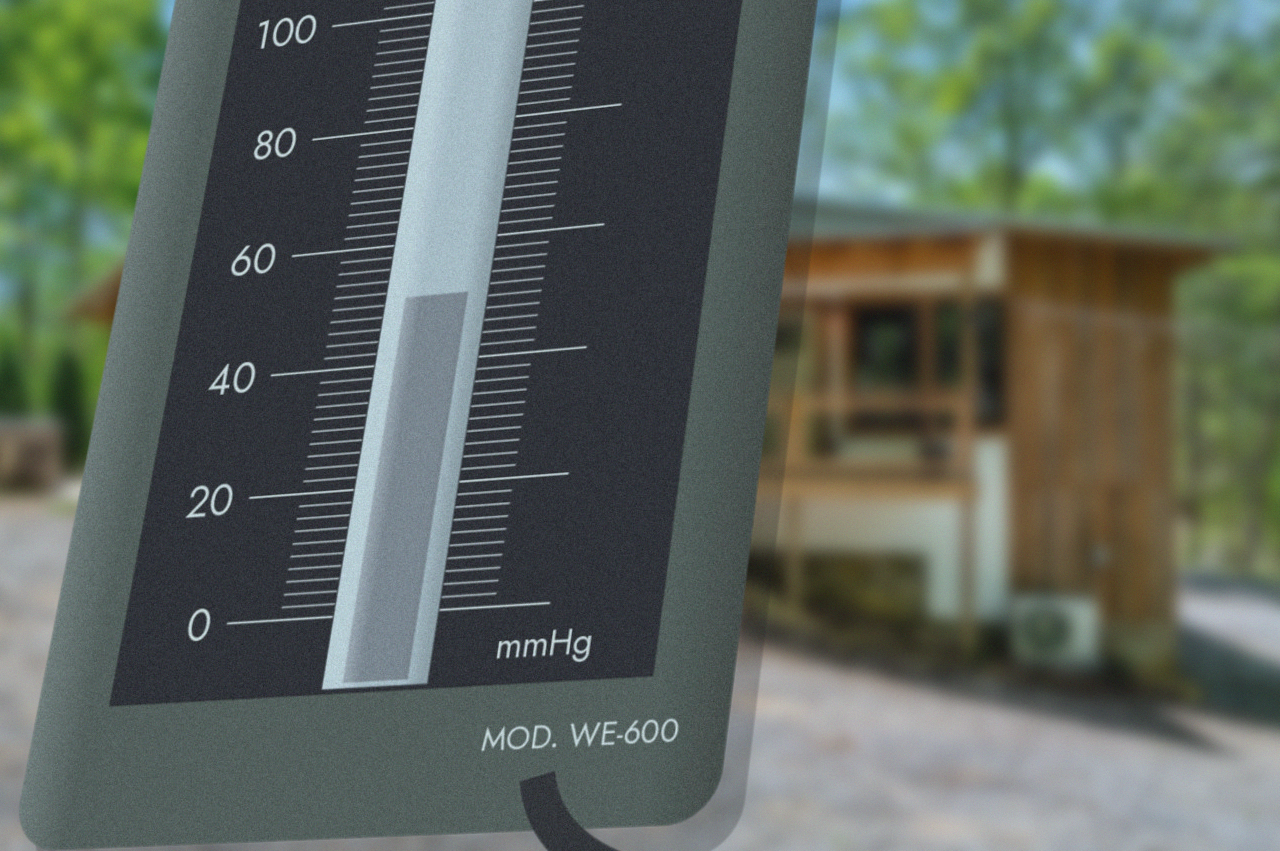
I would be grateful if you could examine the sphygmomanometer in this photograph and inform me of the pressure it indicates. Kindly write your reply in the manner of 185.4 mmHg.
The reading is 51 mmHg
